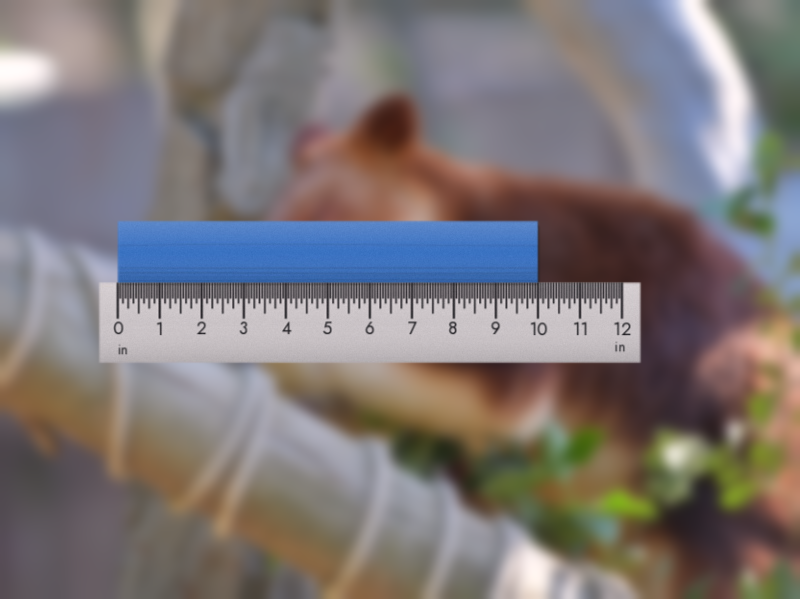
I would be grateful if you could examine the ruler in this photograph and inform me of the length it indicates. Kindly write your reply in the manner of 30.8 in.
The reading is 10 in
